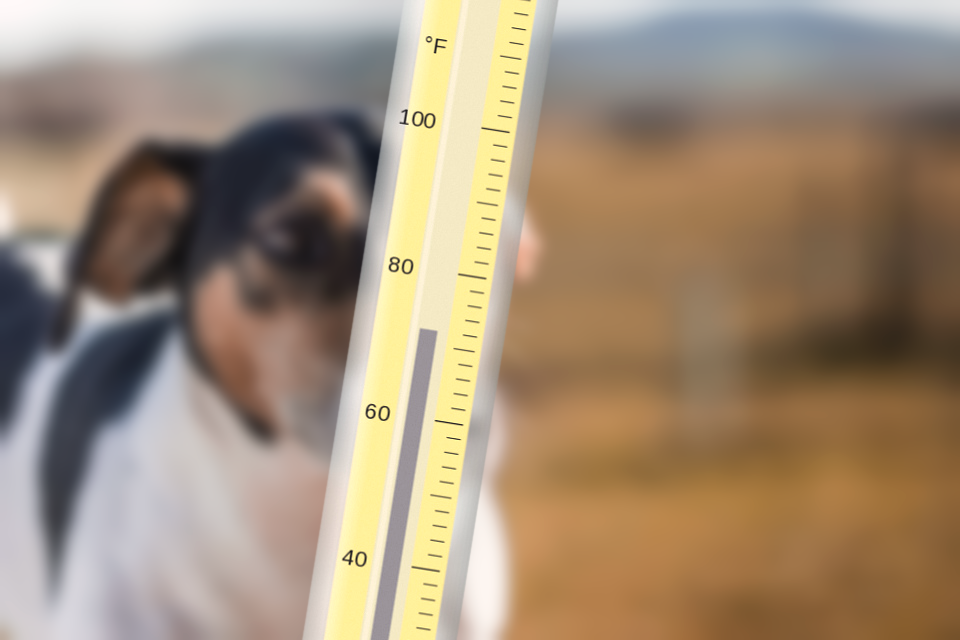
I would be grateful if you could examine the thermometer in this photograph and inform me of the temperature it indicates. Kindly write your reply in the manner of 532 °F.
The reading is 72 °F
